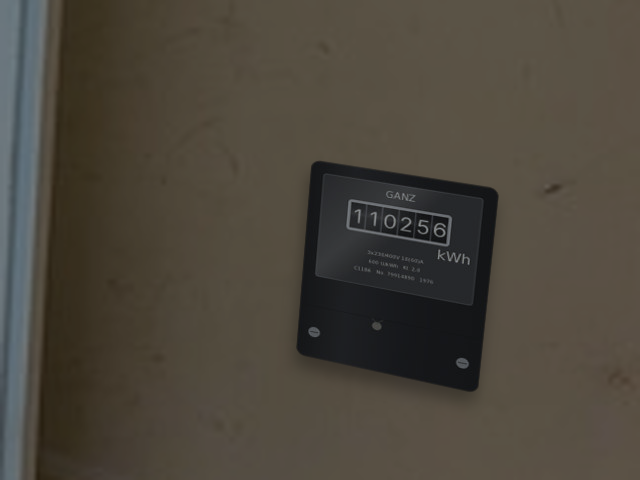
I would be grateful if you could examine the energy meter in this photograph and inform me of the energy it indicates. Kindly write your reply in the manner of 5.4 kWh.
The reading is 110256 kWh
